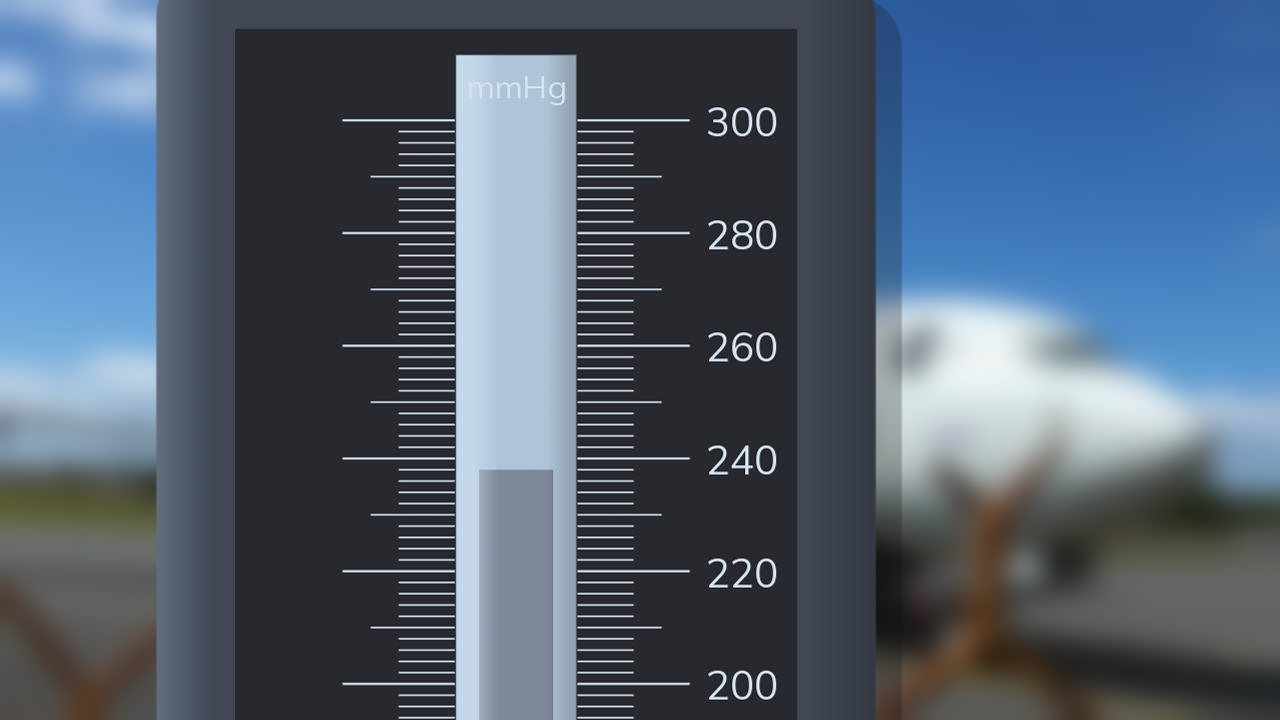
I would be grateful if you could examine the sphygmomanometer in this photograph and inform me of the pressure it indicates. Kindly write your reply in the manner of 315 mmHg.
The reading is 238 mmHg
